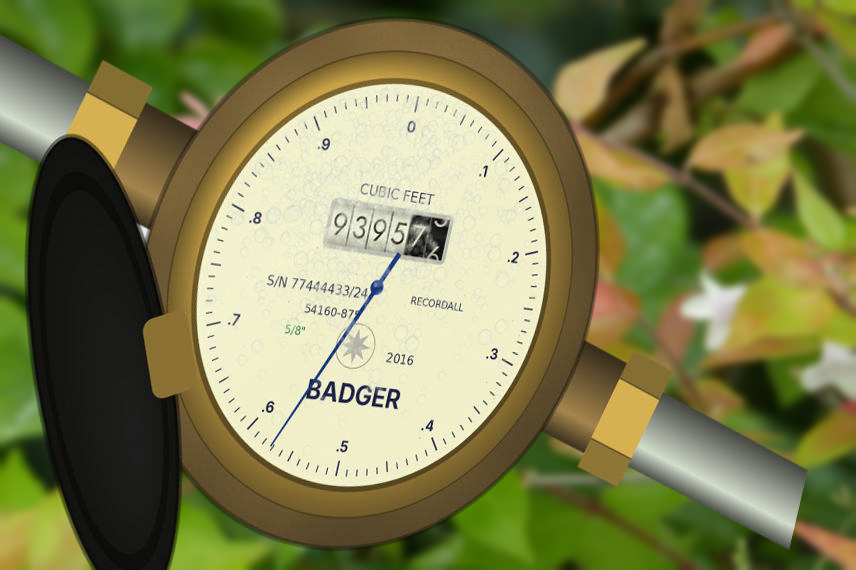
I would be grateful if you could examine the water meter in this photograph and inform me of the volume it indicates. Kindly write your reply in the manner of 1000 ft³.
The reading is 939575.57 ft³
